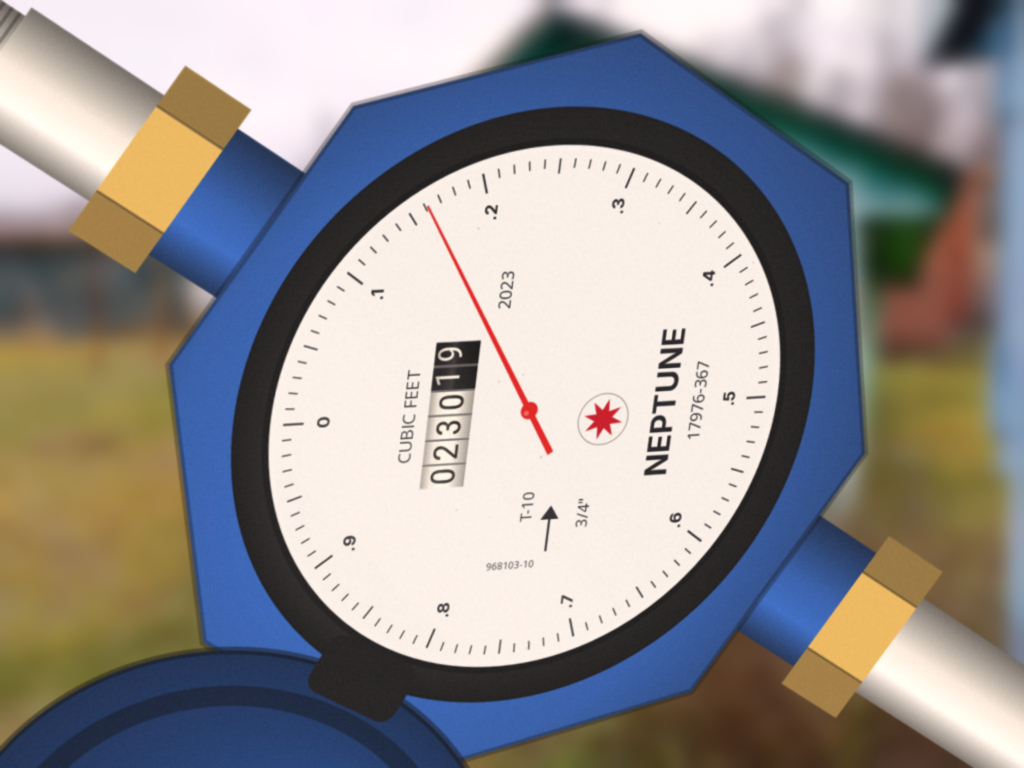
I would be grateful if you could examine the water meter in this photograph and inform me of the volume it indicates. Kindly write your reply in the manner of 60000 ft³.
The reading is 23019.16 ft³
